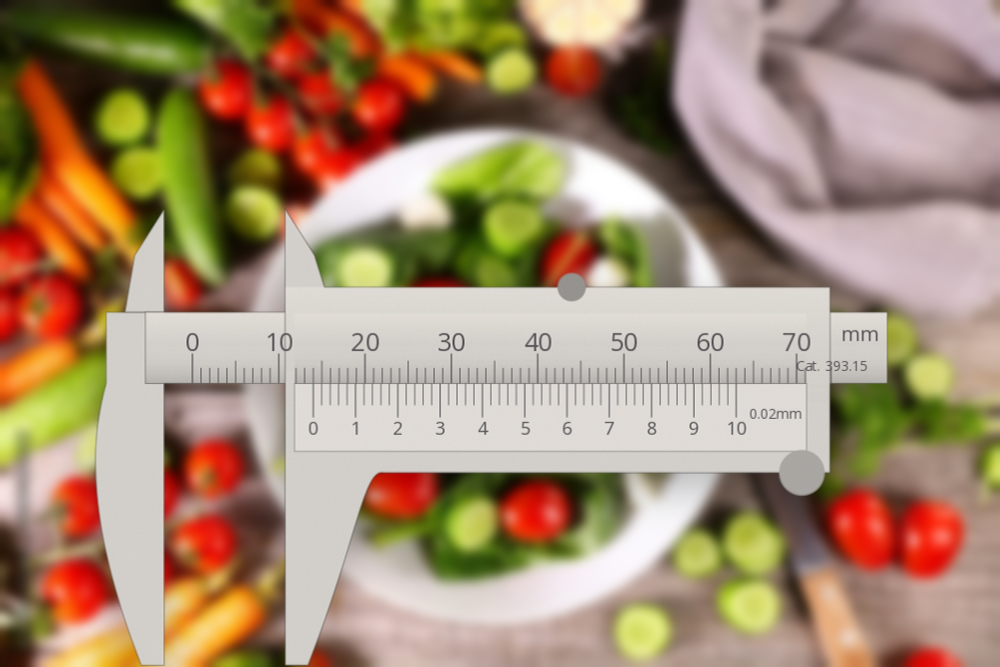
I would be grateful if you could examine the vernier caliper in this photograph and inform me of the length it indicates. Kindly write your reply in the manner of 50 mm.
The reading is 14.0 mm
